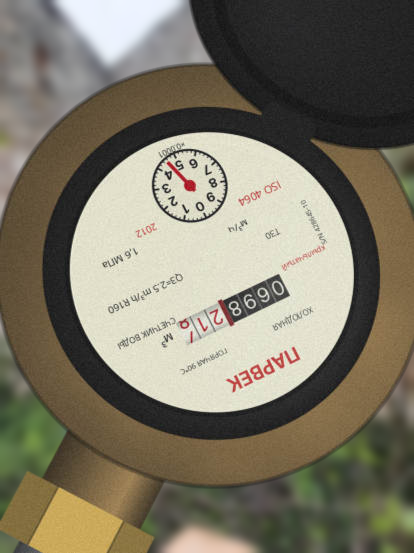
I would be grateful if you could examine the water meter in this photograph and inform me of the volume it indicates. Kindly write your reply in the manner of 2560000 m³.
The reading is 698.2174 m³
